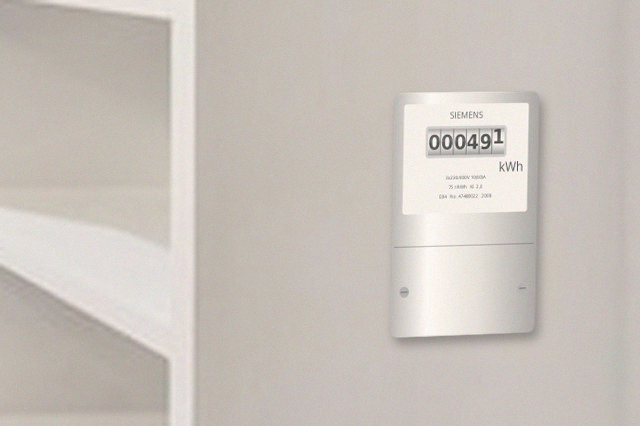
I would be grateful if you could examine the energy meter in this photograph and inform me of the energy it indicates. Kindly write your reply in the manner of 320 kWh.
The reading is 491 kWh
